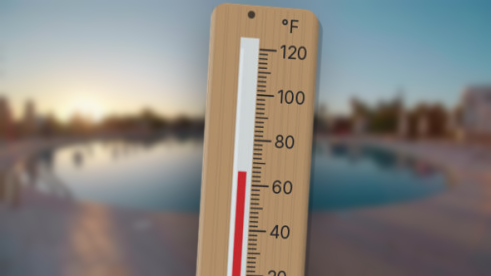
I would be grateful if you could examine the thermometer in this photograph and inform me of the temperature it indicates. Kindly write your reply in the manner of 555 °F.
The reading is 66 °F
